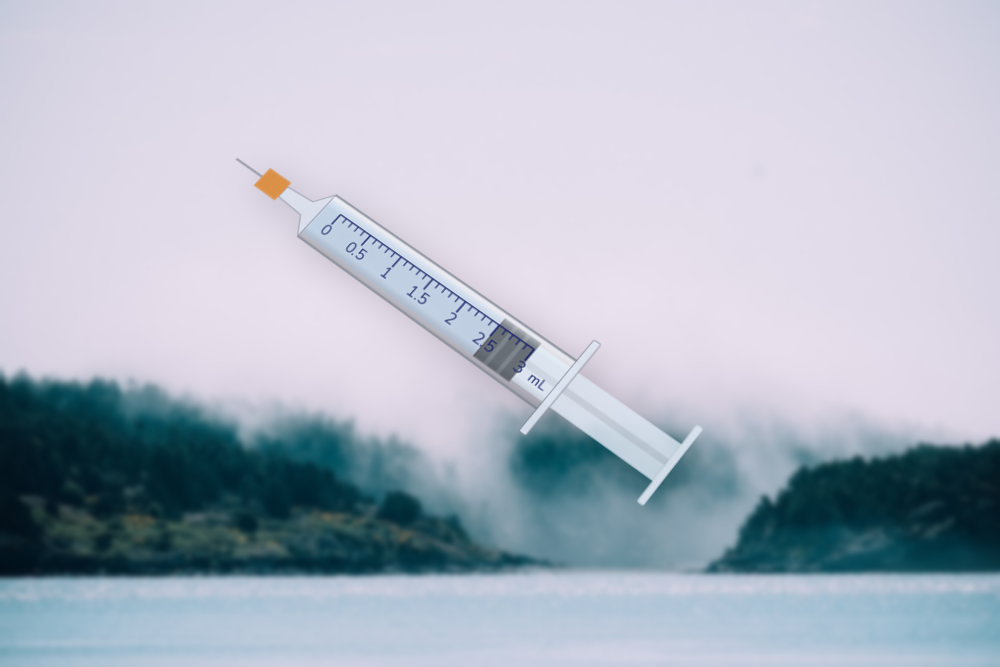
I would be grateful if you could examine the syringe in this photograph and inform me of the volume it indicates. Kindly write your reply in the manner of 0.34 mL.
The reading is 2.5 mL
